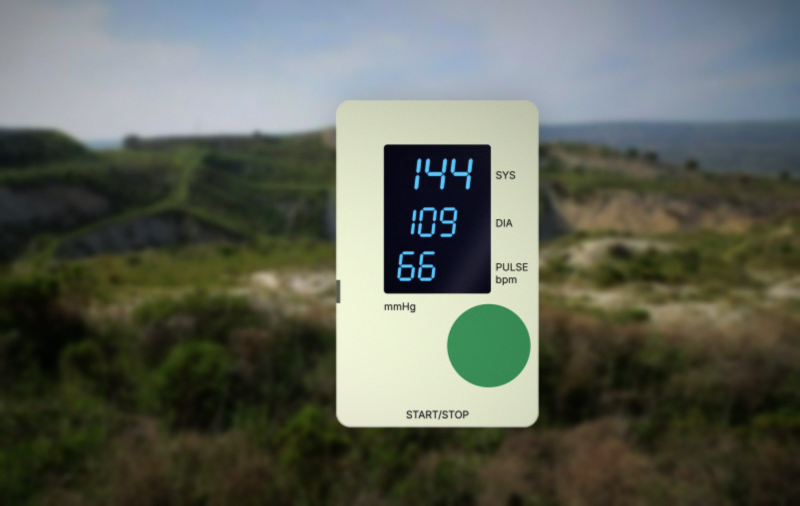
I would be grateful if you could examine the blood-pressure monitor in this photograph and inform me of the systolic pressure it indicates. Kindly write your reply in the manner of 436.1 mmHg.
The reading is 144 mmHg
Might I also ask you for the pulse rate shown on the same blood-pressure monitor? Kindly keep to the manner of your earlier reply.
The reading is 66 bpm
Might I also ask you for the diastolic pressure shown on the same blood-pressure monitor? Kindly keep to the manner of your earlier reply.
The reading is 109 mmHg
